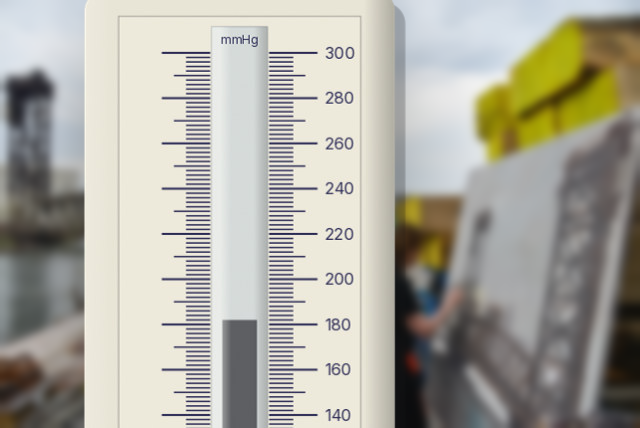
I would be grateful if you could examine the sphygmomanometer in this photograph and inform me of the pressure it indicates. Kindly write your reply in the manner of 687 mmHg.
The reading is 182 mmHg
